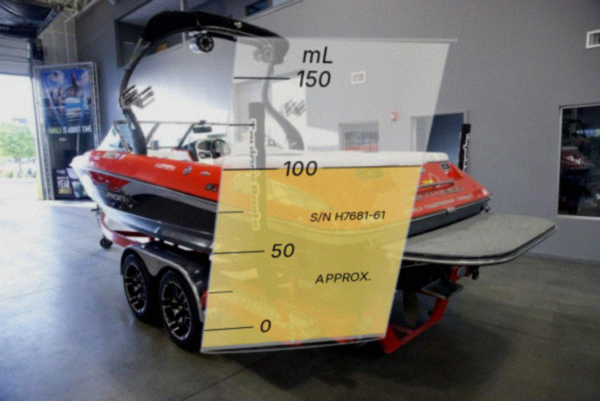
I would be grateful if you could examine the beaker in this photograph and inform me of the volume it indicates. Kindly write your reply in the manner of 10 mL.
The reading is 100 mL
